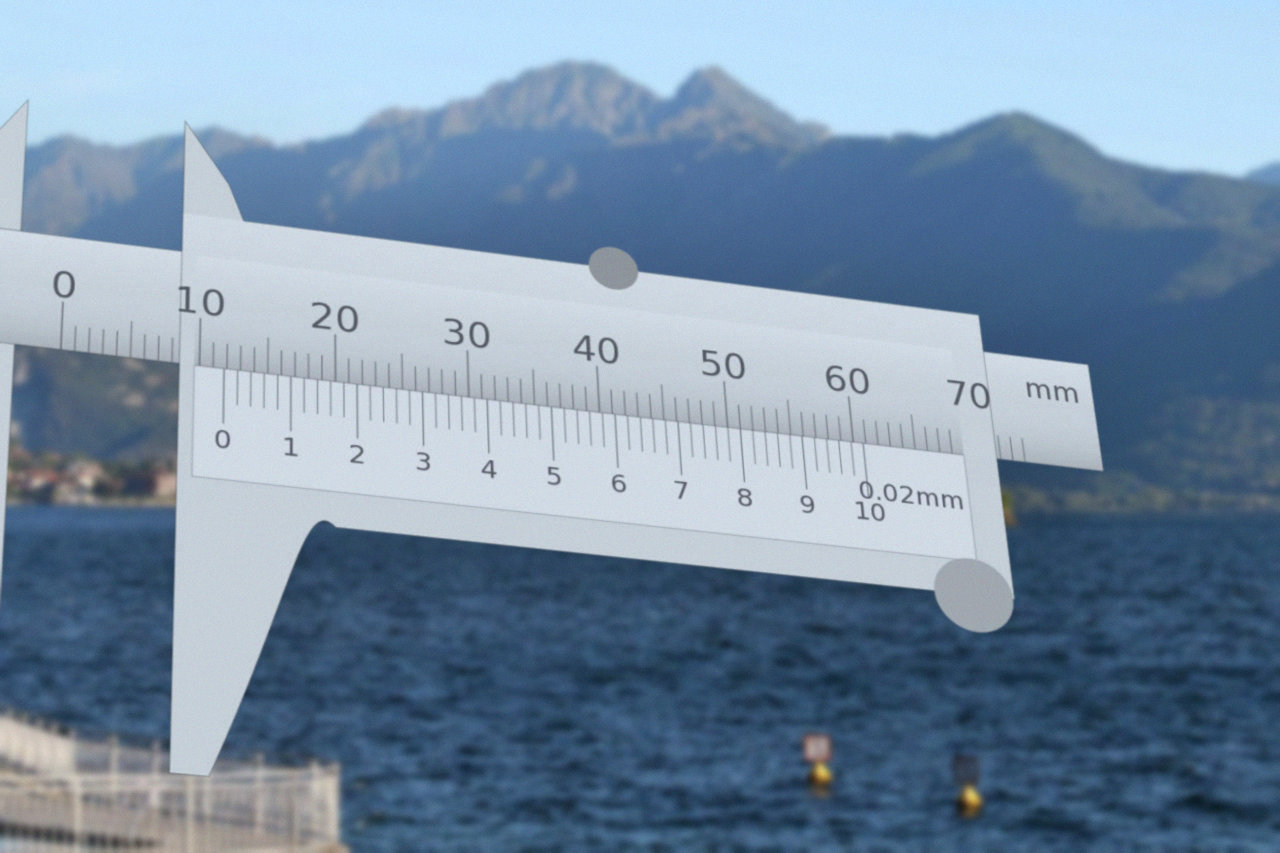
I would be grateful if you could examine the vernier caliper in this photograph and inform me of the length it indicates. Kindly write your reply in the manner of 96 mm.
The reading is 11.8 mm
